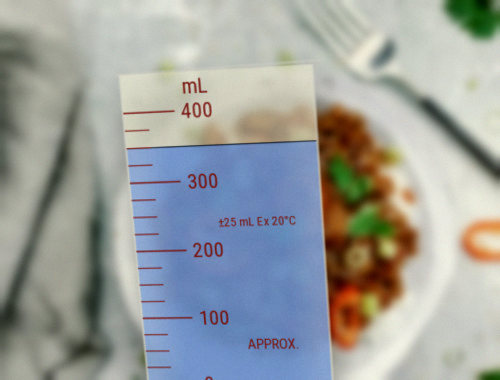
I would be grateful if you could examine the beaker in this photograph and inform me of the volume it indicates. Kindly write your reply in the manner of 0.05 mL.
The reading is 350 mL
